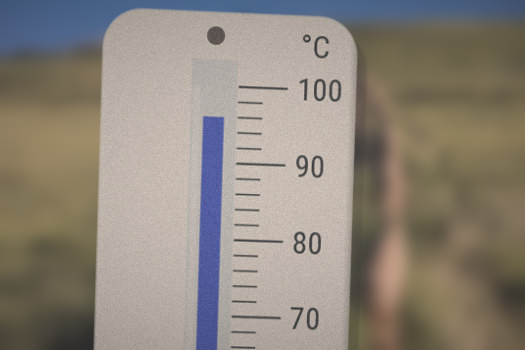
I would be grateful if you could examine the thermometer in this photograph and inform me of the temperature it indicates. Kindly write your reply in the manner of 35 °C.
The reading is 96 °C
